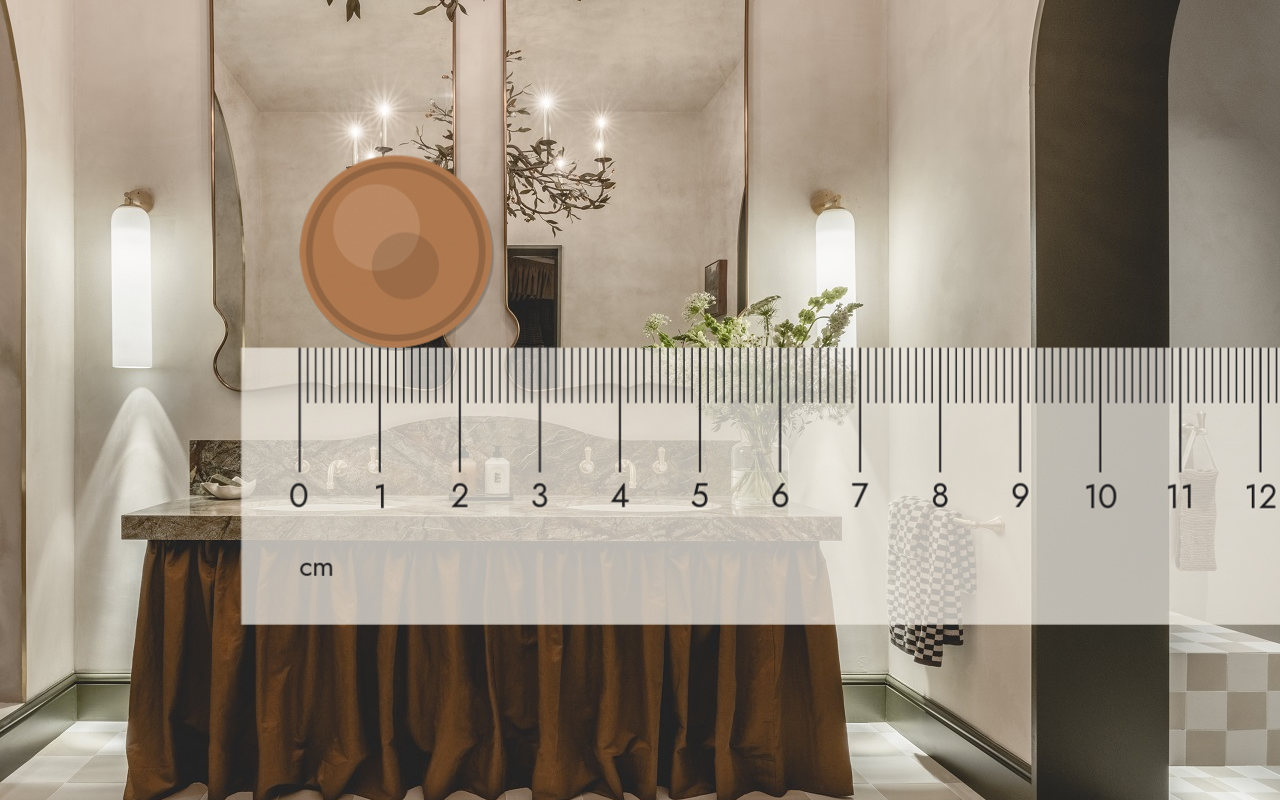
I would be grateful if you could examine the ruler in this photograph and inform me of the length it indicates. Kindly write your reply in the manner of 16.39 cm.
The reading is 2.4 cm
